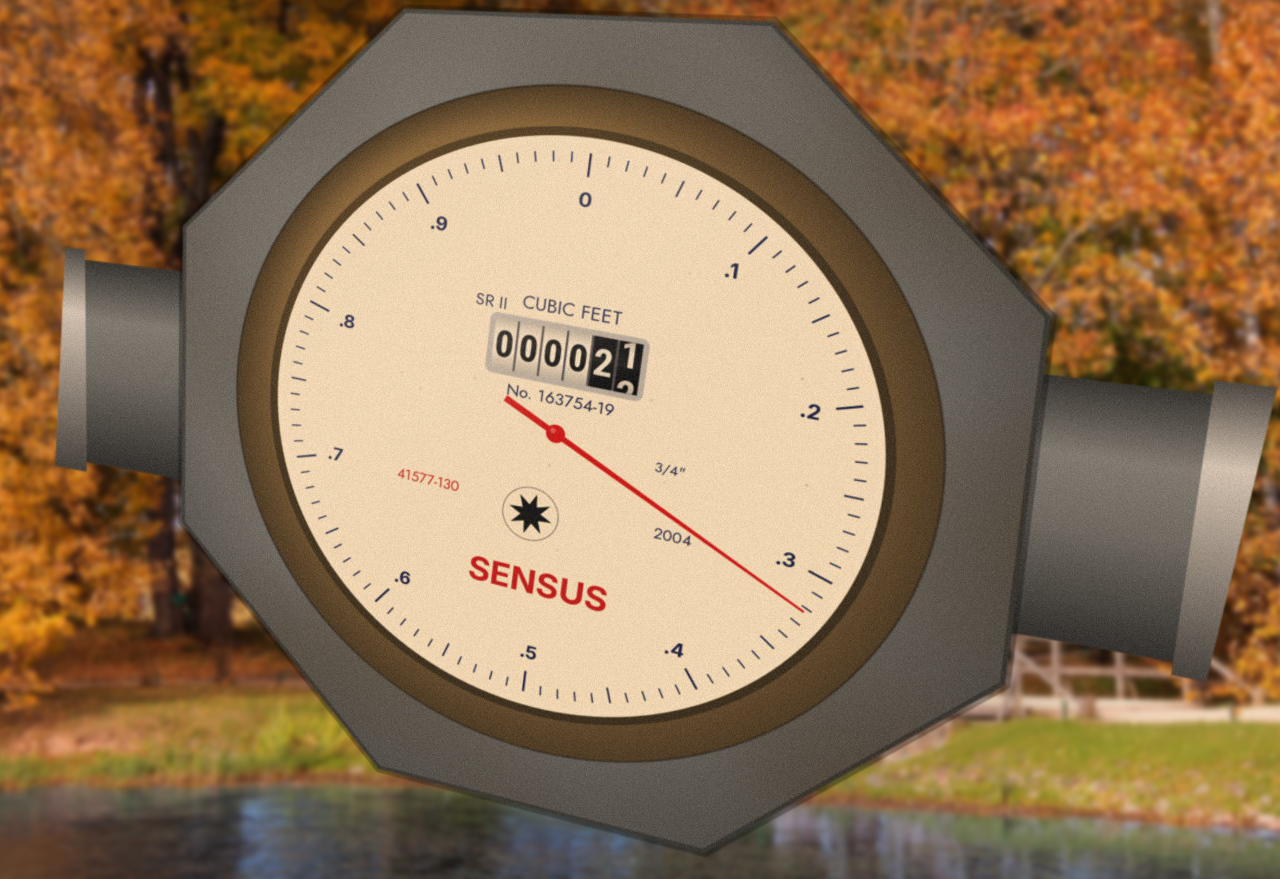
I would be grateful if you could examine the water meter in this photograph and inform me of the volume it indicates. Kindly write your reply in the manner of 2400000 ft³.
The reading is 21.32 ft³
